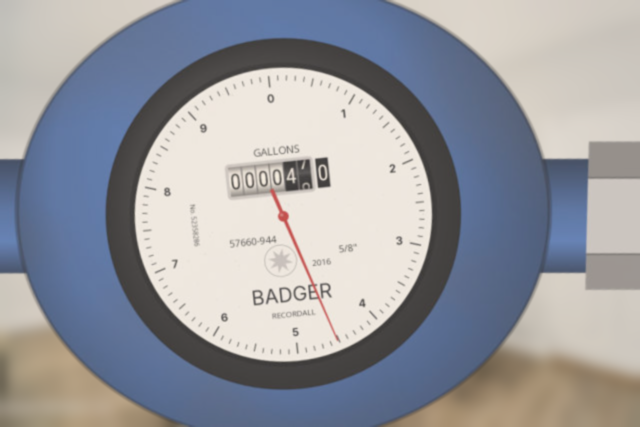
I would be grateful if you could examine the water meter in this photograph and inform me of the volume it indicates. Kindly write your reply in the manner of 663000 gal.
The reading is 474.5 gal
